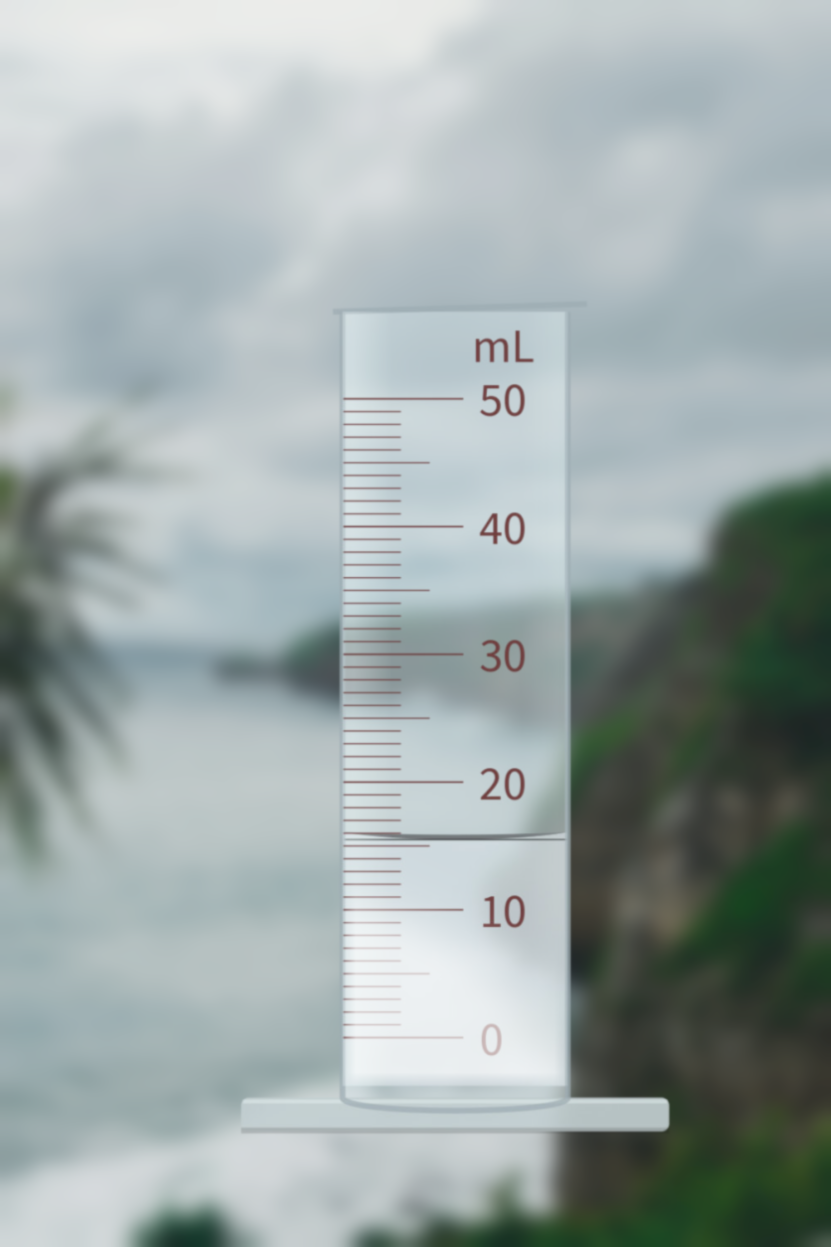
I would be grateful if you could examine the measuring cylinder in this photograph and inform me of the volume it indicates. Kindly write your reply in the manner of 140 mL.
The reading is 15.5 mL
